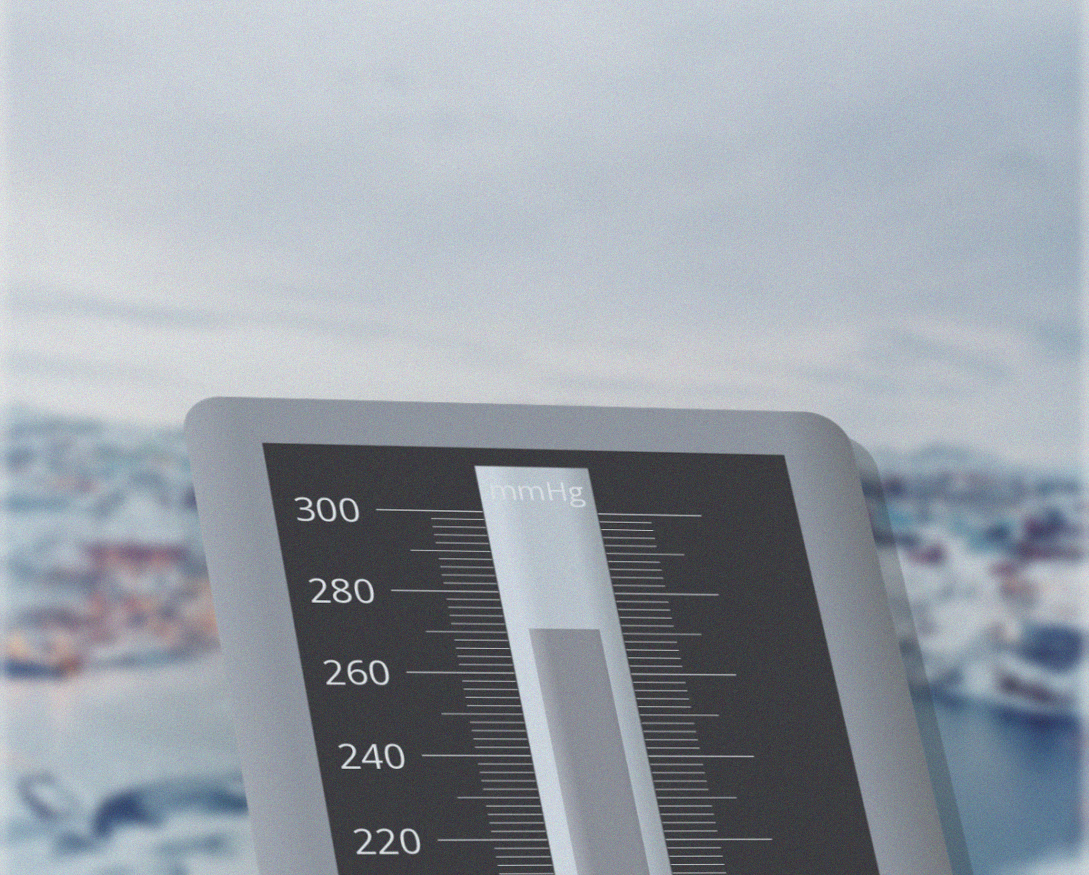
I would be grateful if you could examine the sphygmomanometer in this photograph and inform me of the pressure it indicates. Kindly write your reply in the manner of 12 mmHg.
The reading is 271 mmHg
